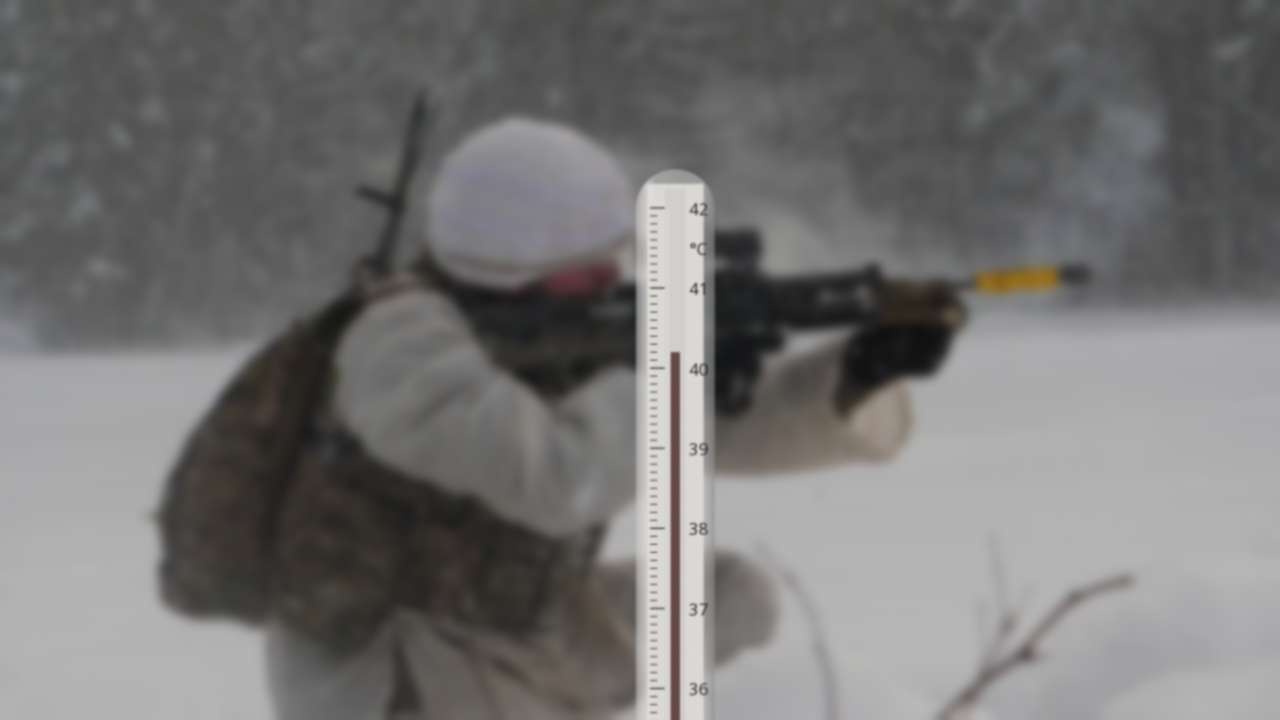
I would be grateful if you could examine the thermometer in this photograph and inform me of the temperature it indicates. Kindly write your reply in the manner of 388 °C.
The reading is 40.2 °C
